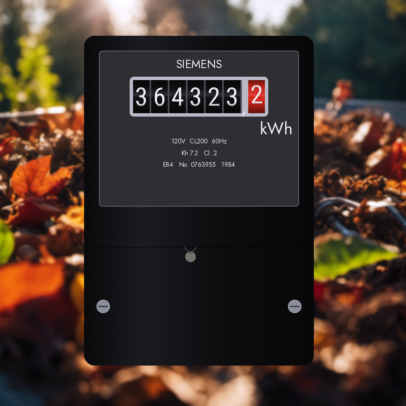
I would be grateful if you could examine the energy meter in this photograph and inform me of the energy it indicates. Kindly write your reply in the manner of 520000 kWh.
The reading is 364323.2 kWh
